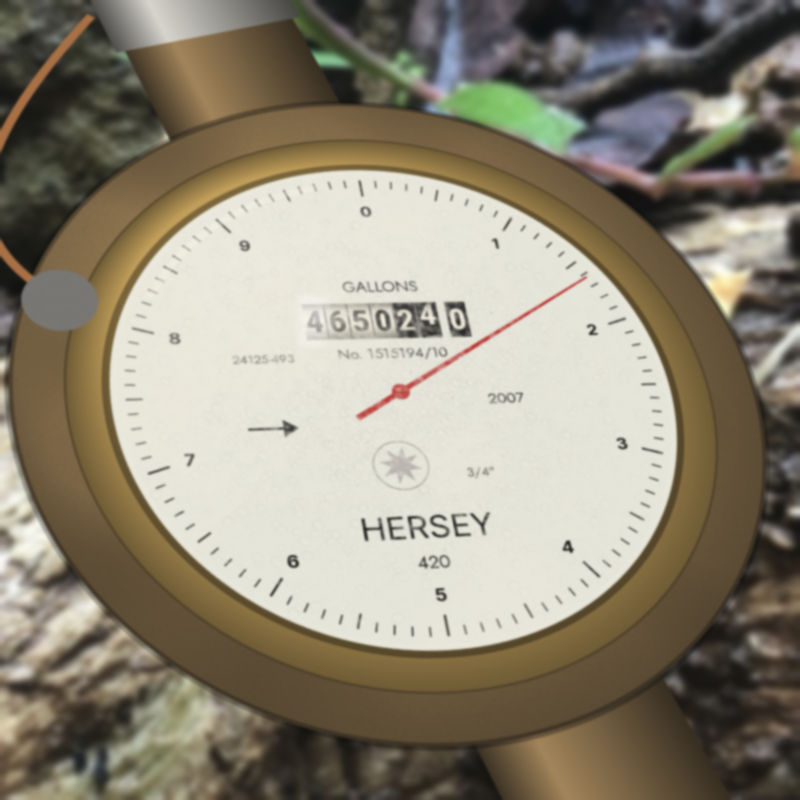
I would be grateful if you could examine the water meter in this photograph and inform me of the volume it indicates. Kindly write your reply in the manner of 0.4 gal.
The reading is 4650241.6 gal
